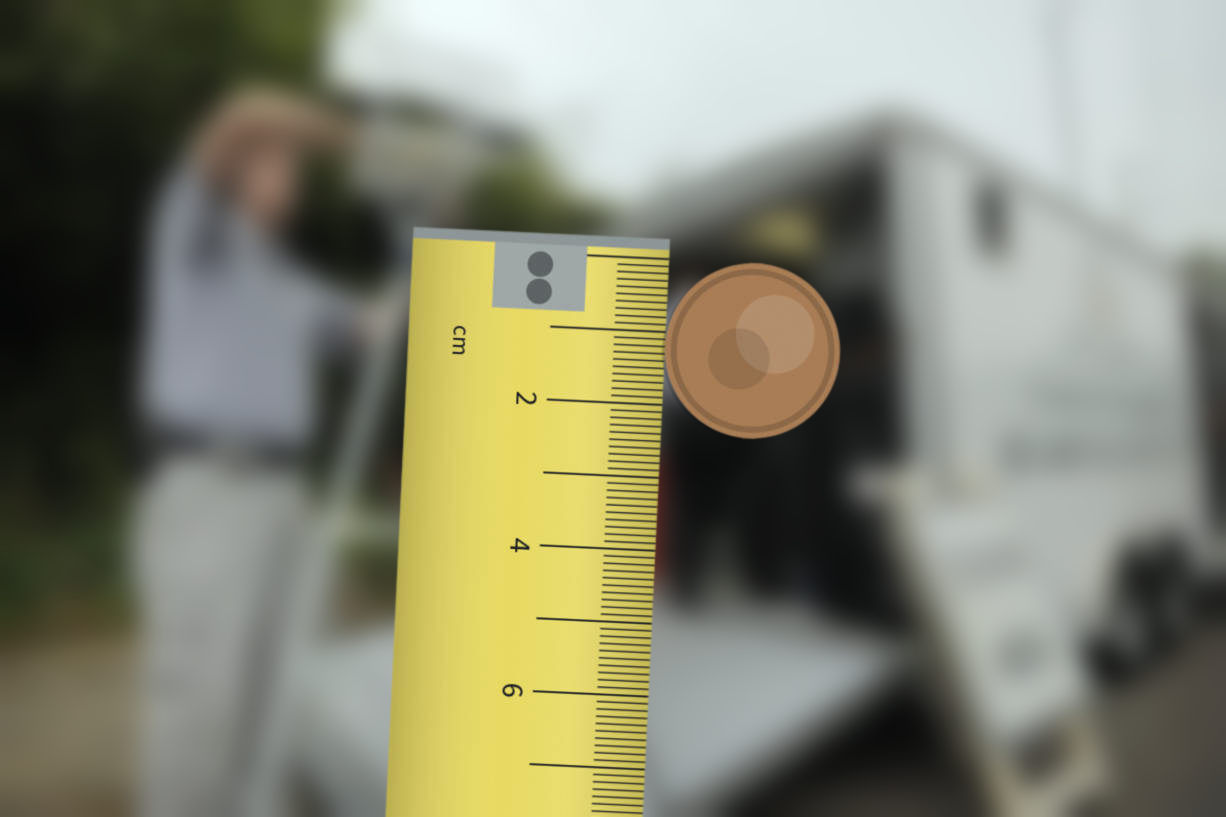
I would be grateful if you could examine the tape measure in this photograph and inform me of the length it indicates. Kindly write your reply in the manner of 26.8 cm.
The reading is 2.4 cm
